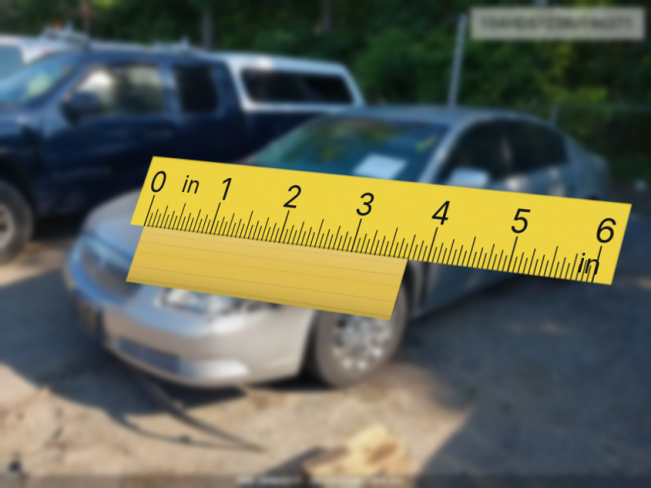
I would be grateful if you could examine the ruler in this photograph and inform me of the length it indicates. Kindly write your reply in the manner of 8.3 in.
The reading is 3.75 in
